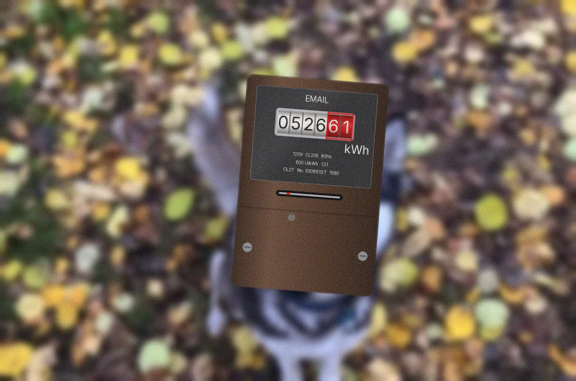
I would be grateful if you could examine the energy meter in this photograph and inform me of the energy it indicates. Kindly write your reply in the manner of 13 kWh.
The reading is 526.61 kWh
